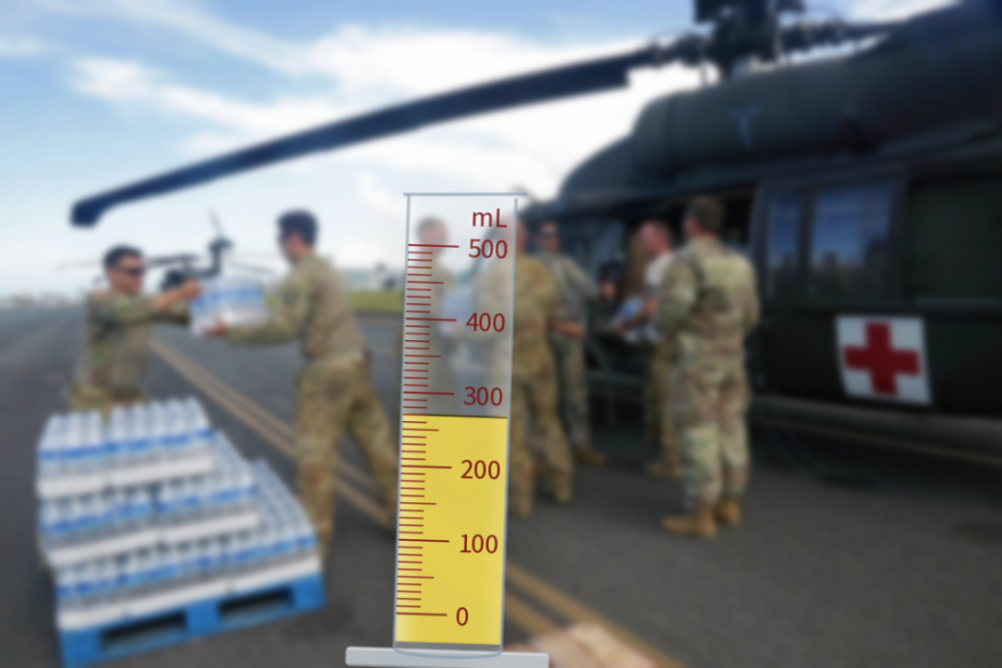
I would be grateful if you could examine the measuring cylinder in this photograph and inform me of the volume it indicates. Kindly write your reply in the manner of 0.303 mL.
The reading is 270 mL
